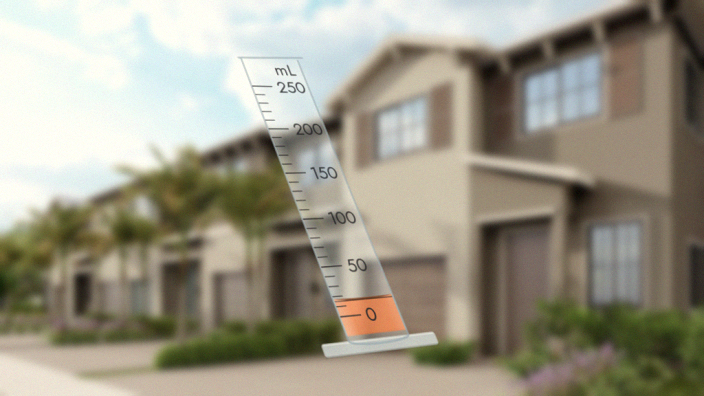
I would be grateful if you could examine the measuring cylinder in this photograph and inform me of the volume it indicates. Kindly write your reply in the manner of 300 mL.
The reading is 15 mL
